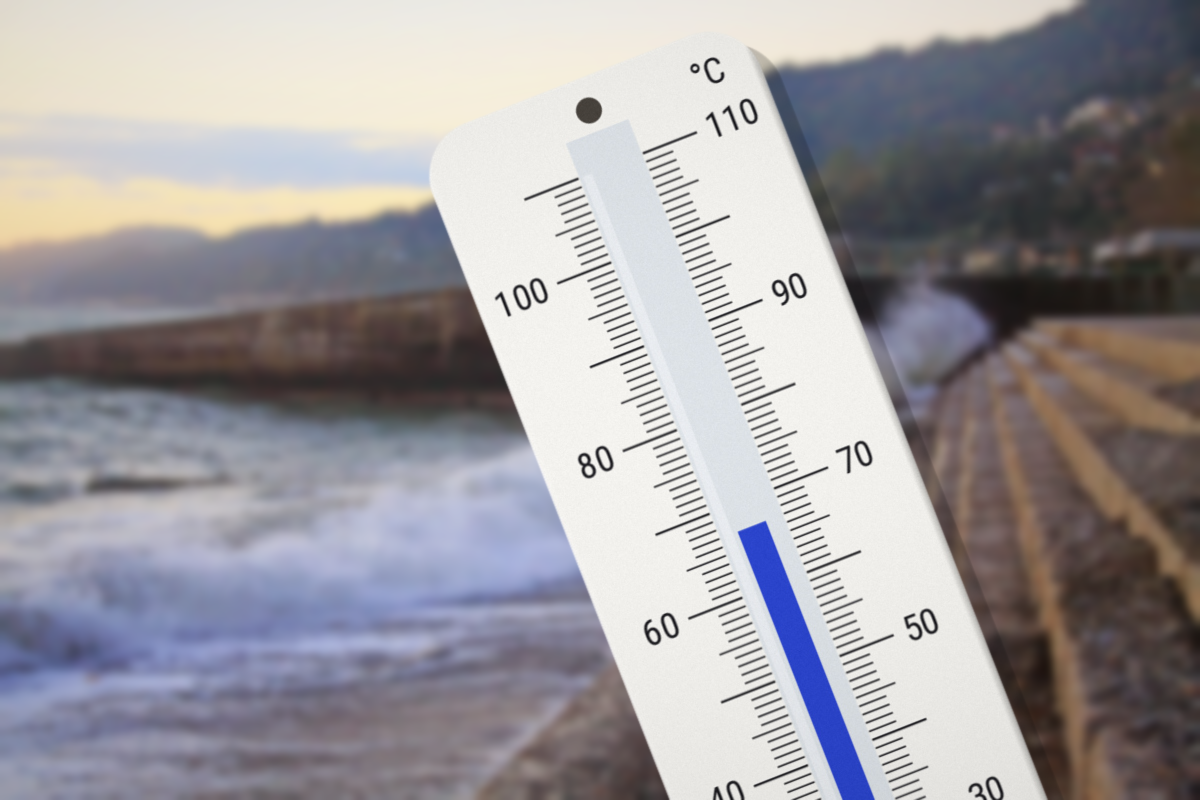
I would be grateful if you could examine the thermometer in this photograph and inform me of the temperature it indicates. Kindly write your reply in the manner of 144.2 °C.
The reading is 67 °C
